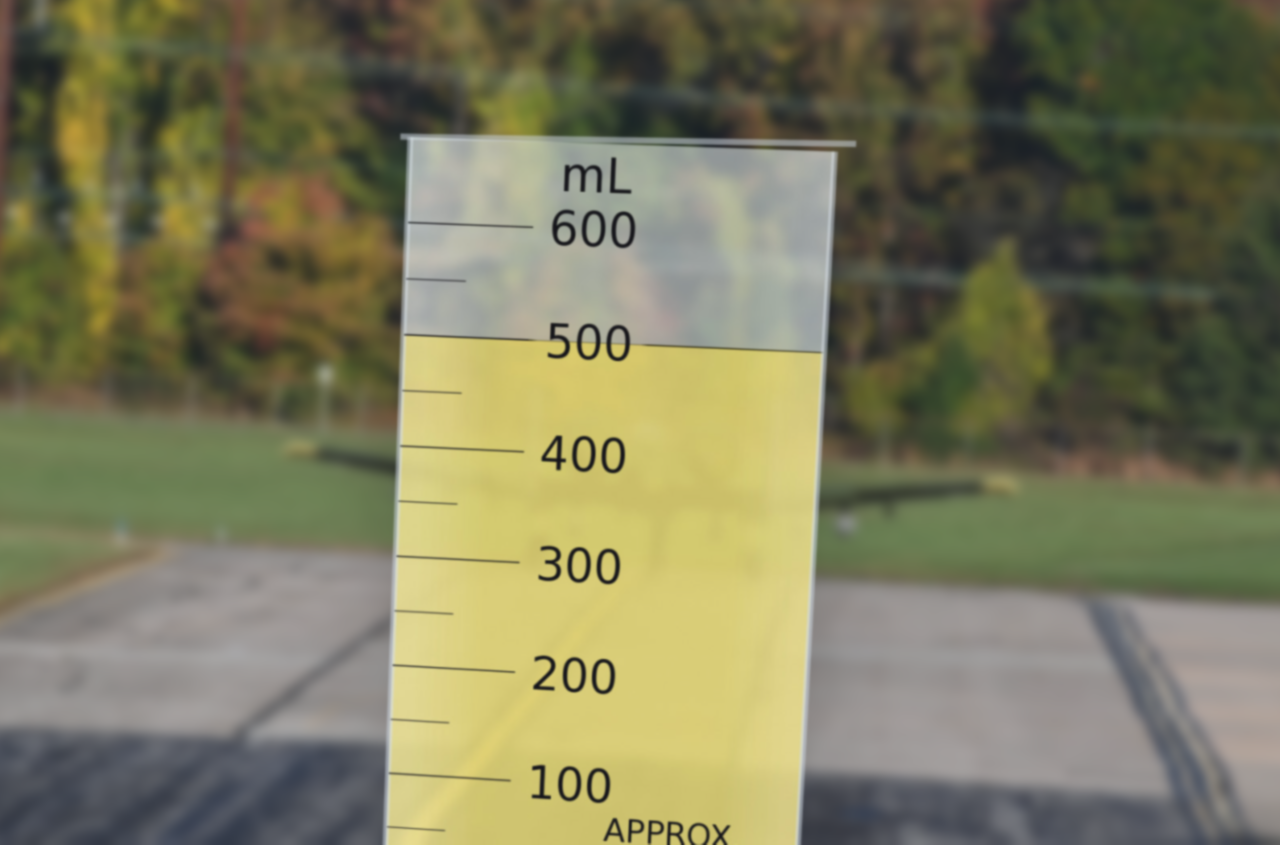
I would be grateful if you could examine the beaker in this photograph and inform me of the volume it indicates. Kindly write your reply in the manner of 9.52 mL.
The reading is 500 mL
